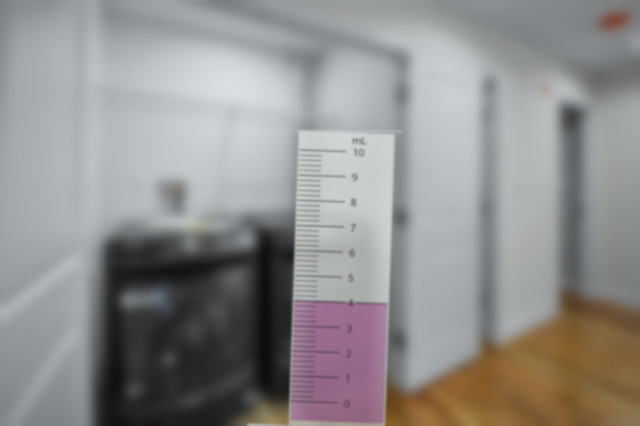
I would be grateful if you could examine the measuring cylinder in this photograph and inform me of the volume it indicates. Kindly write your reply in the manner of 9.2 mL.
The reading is 4 mL
